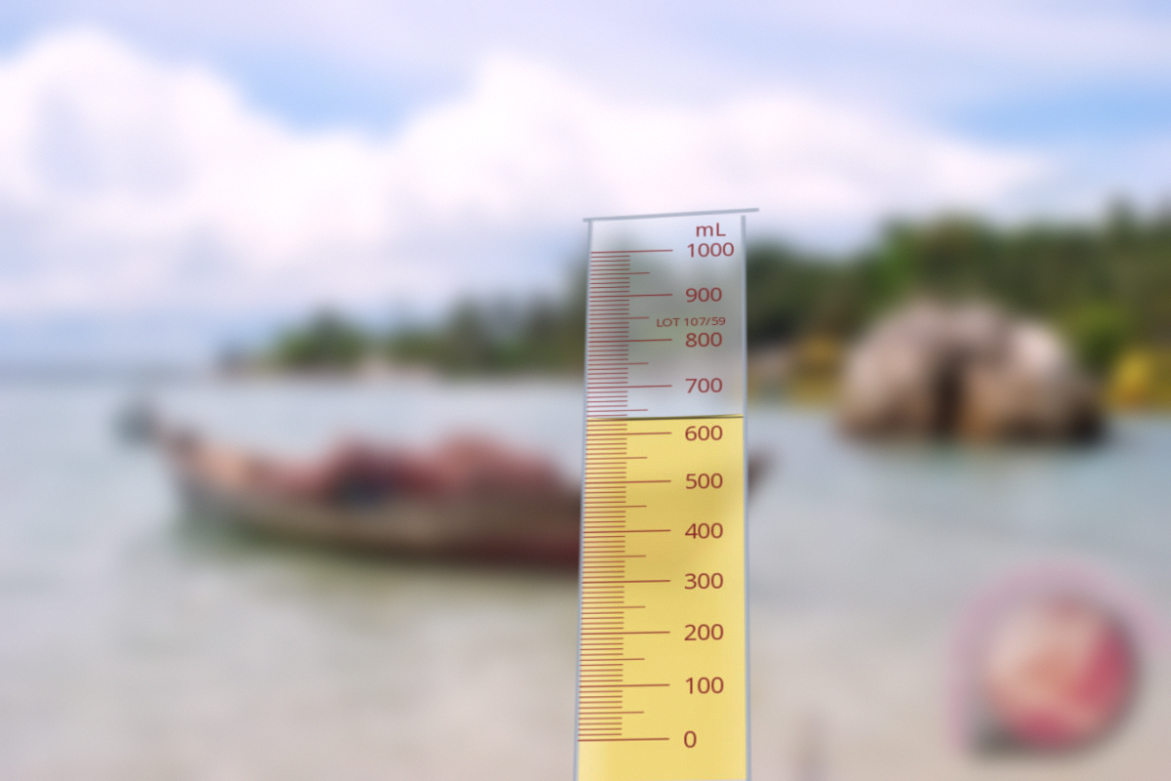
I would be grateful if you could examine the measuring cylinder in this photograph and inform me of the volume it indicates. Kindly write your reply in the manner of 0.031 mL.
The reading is 630 mL
